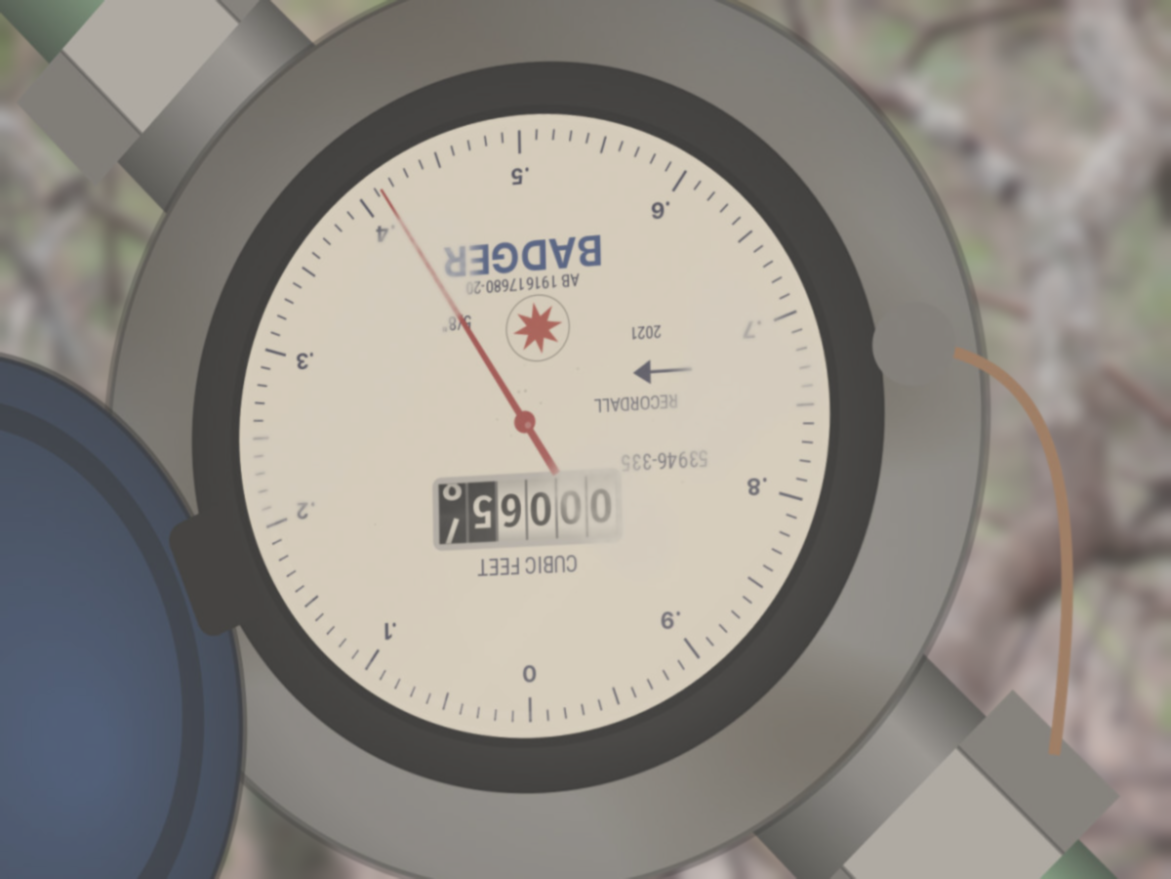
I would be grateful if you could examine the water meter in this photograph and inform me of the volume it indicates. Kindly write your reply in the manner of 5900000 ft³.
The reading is 657.41 ft³
